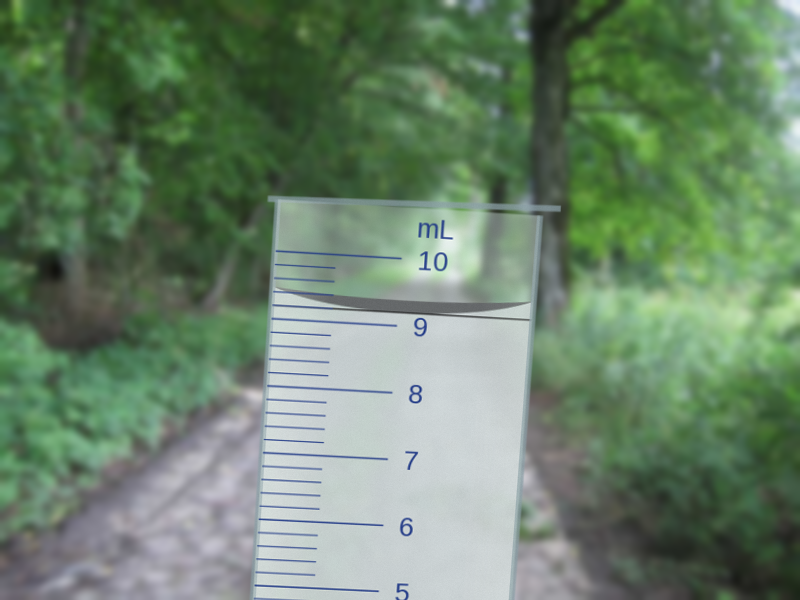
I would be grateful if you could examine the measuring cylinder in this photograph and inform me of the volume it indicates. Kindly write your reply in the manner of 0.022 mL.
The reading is 9.2 mL
